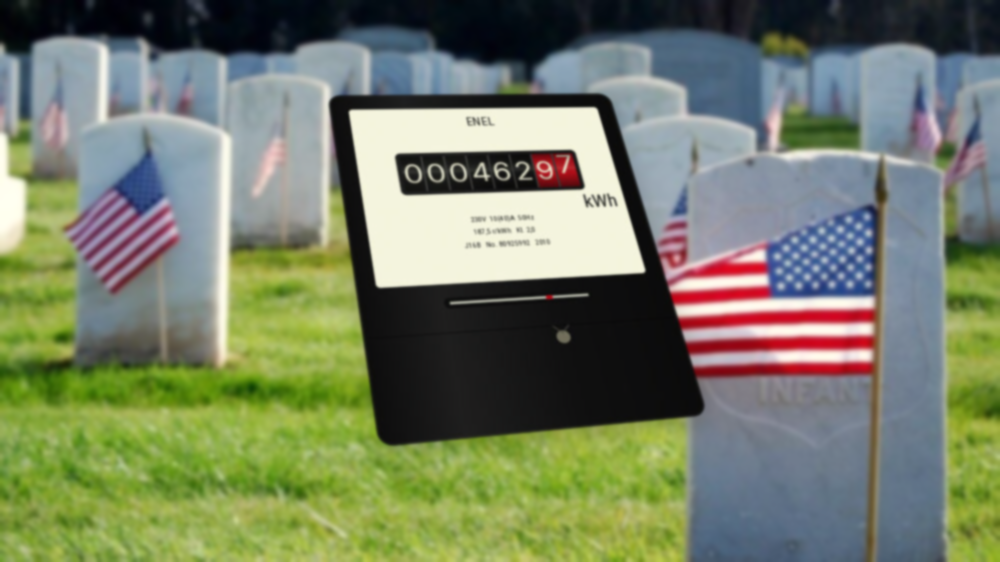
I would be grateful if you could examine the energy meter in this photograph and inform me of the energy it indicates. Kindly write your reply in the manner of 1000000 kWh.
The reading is 462.97 kWh
